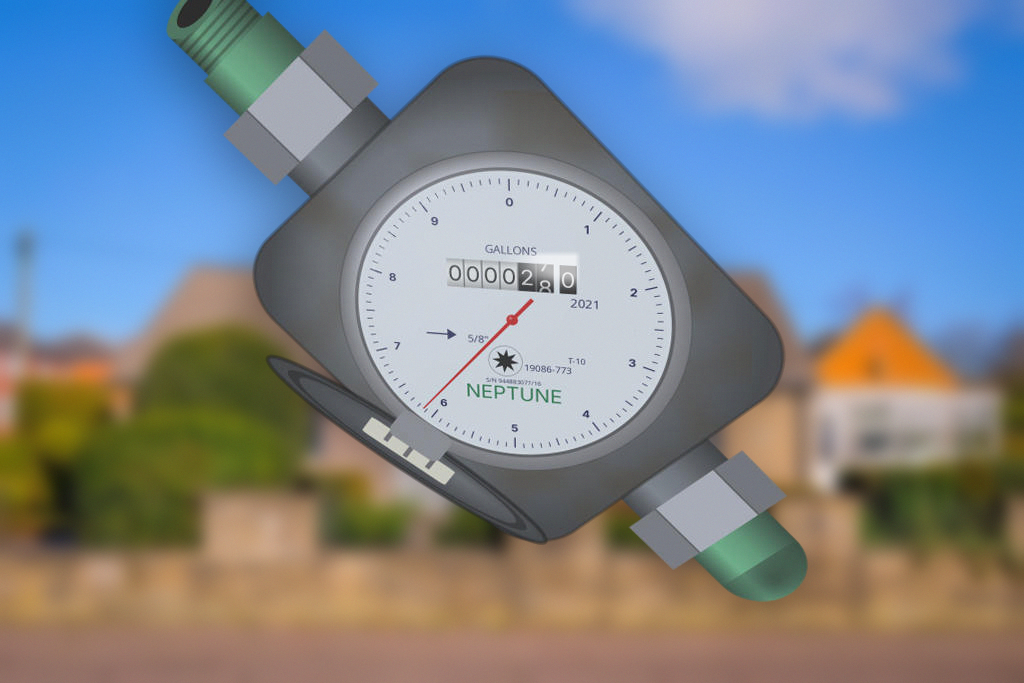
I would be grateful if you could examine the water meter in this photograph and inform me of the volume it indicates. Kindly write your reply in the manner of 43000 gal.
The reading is 276.1 gal
